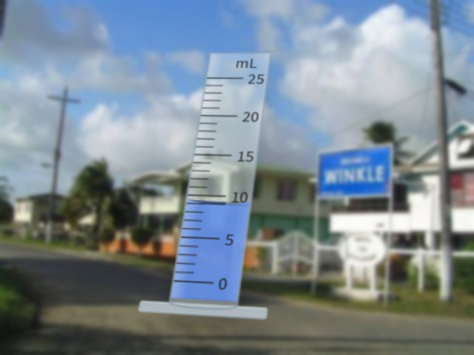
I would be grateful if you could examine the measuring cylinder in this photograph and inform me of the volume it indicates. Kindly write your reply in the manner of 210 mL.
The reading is 9 mL
